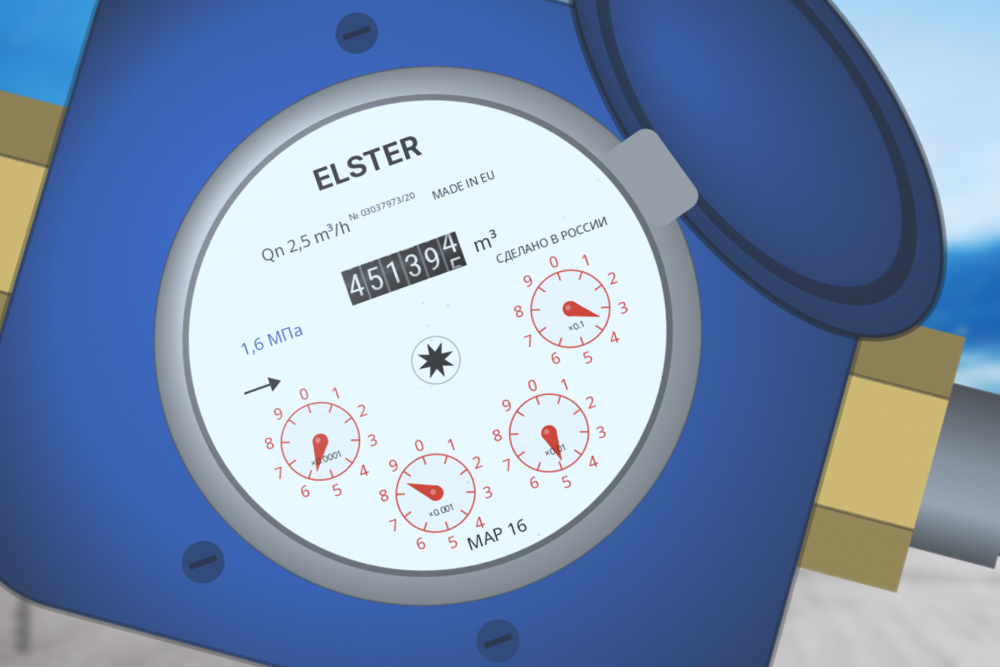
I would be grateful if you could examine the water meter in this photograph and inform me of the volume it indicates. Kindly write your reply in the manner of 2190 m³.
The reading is 451394.3485 m³
